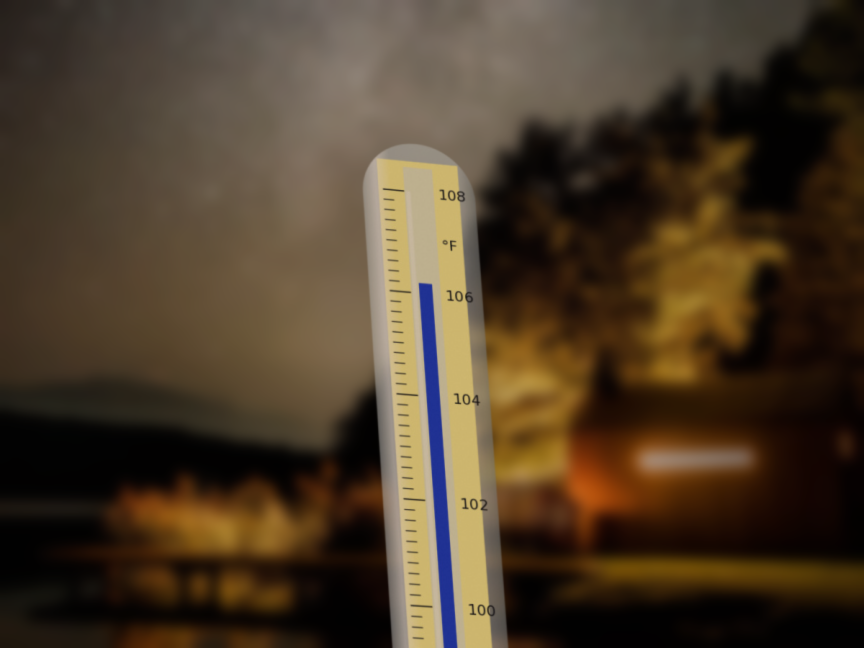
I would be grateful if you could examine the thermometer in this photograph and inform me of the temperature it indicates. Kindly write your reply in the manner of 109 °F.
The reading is 106.2 °F
